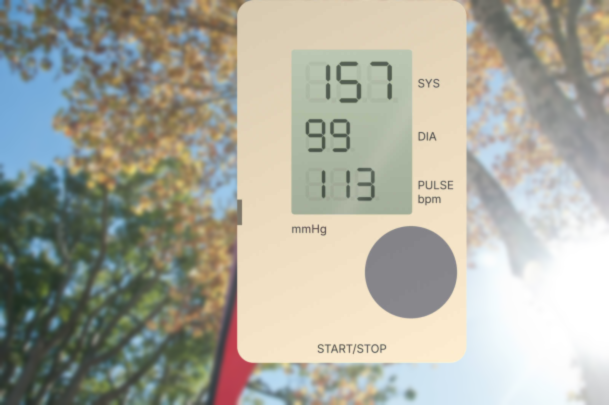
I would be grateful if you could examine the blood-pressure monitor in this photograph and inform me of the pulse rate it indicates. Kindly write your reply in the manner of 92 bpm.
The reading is 113 bpm
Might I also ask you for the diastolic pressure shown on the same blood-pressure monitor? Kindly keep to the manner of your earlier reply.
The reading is 99 mmHg
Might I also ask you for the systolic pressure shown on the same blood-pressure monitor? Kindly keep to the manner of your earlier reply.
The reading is 157 mmHg
